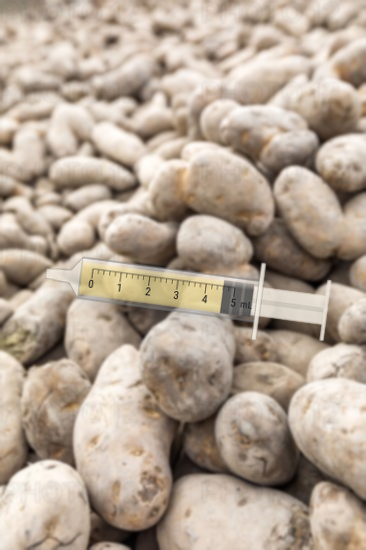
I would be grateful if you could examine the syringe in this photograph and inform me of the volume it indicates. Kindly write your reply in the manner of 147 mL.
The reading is 4.6 mL
